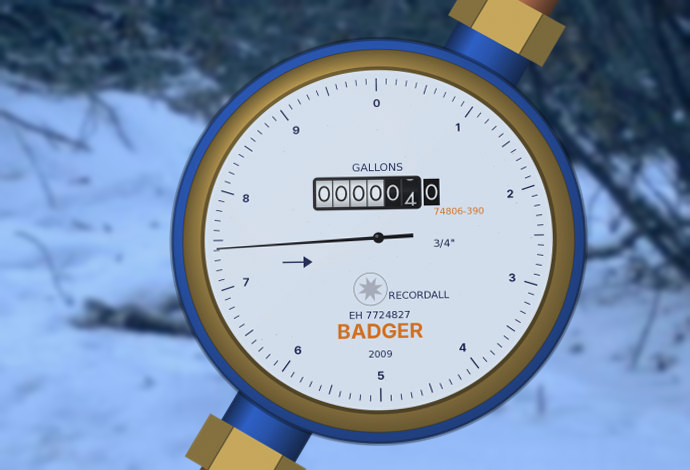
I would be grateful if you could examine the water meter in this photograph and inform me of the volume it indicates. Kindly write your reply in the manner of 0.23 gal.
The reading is 37.4 gal
